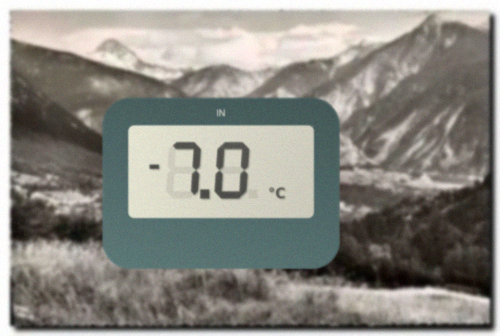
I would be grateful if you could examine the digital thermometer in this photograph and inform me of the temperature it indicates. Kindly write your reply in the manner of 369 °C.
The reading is -7.0 °C
